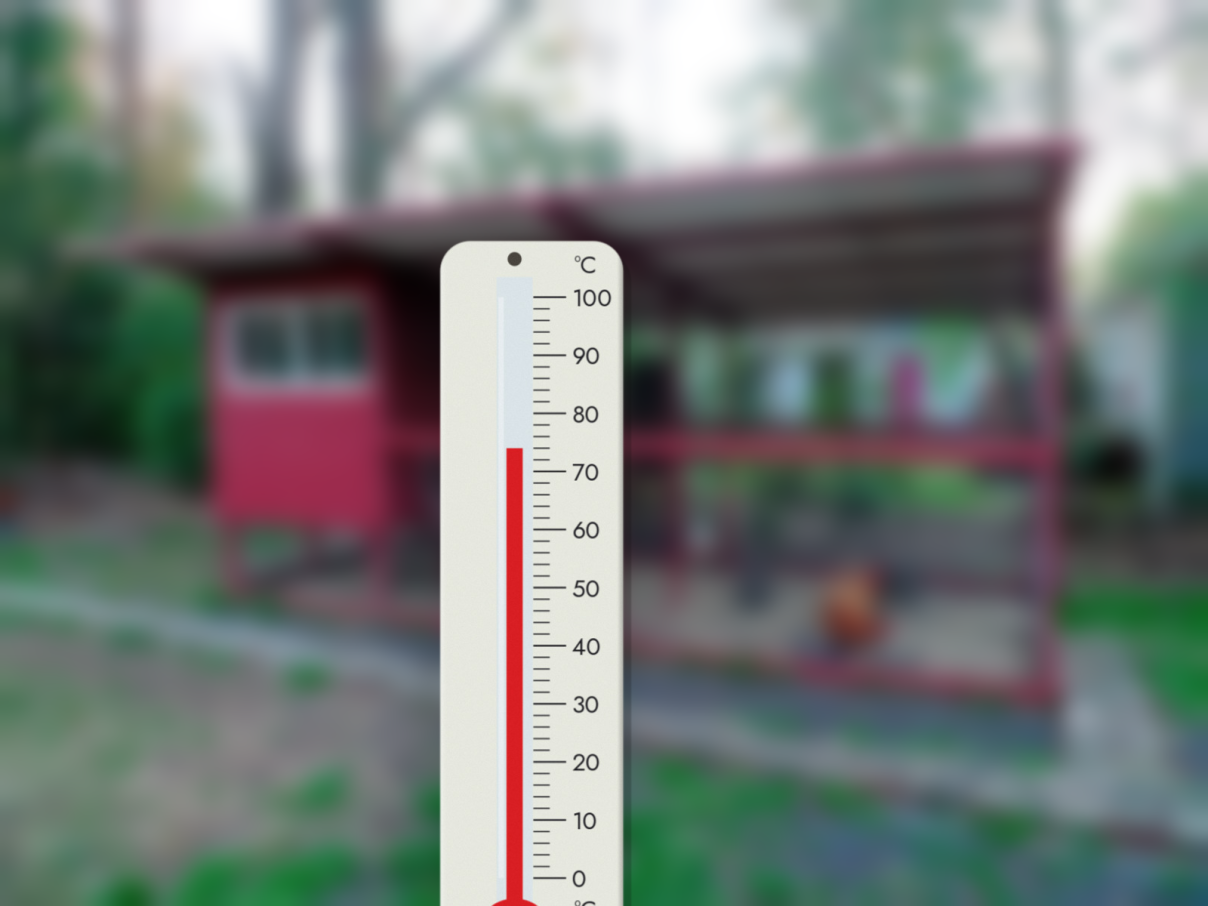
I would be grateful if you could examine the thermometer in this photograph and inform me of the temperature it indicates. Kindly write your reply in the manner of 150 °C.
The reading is 74 °C
